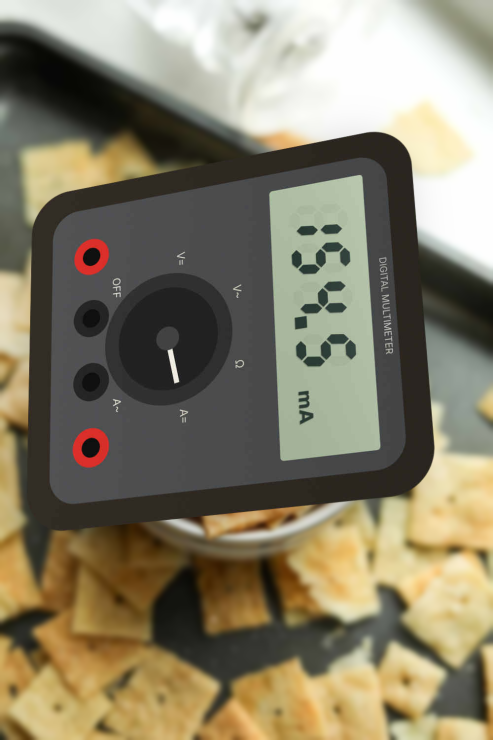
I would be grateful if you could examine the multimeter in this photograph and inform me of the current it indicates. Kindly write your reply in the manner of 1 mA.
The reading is 154.5 mA
